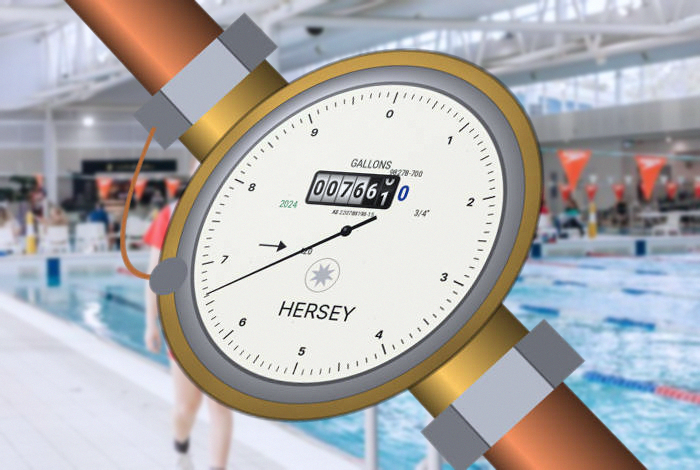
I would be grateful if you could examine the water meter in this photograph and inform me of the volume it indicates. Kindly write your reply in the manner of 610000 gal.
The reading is 76606.6 gal
